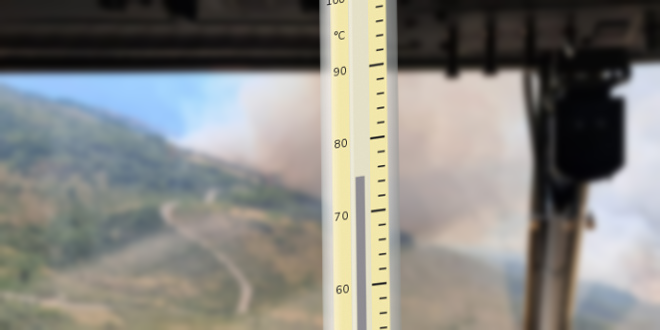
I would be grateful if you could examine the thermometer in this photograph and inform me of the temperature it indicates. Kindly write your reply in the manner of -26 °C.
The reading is 75 °C
